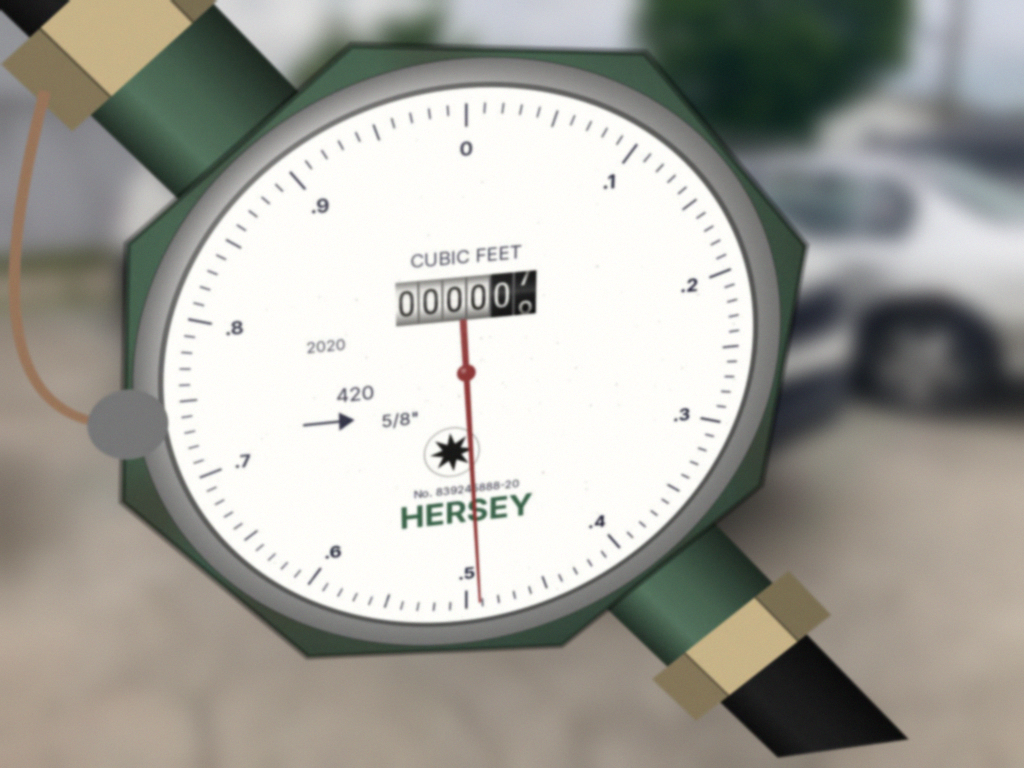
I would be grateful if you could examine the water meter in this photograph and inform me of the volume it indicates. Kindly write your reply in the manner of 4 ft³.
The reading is 7.49 ft³
